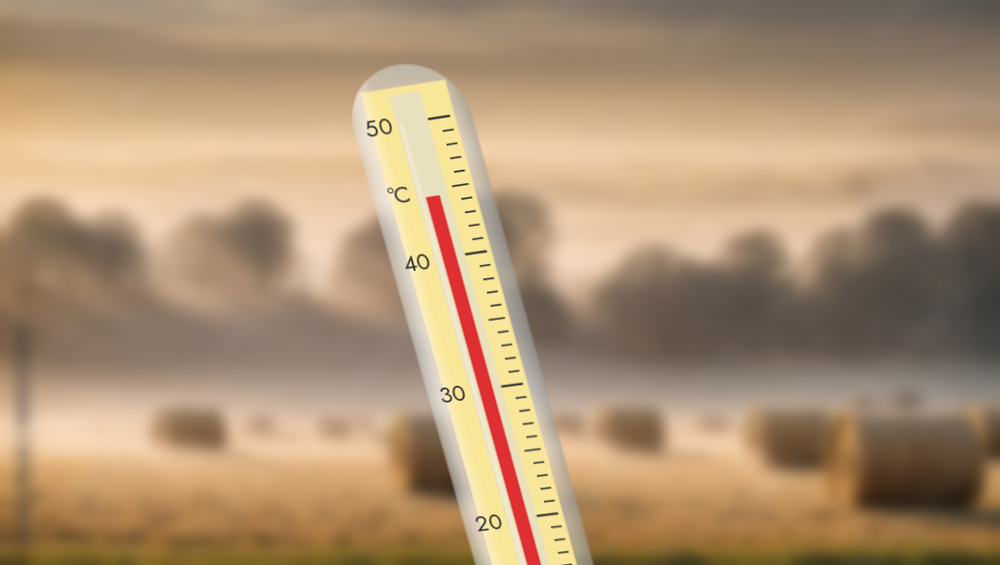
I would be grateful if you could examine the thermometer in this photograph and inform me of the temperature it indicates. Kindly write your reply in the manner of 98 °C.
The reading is 44.5 °C
